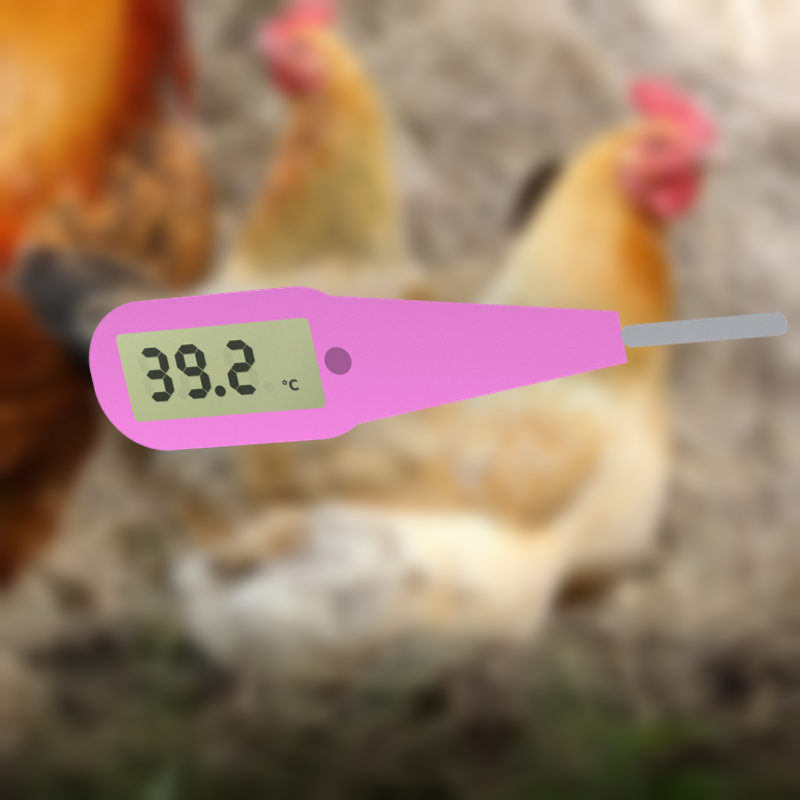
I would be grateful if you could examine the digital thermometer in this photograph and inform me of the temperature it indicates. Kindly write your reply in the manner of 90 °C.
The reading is 39.2 °C
